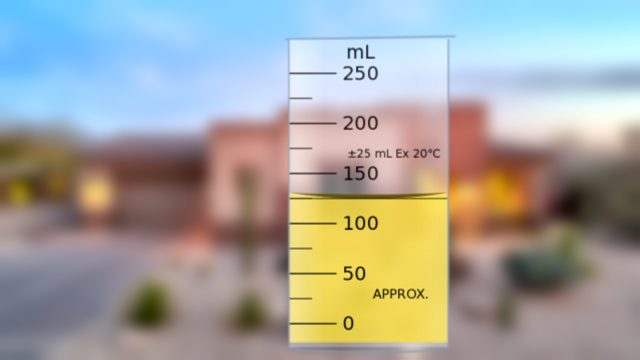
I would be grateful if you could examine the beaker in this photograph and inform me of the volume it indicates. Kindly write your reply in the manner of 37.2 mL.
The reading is 125 mL
